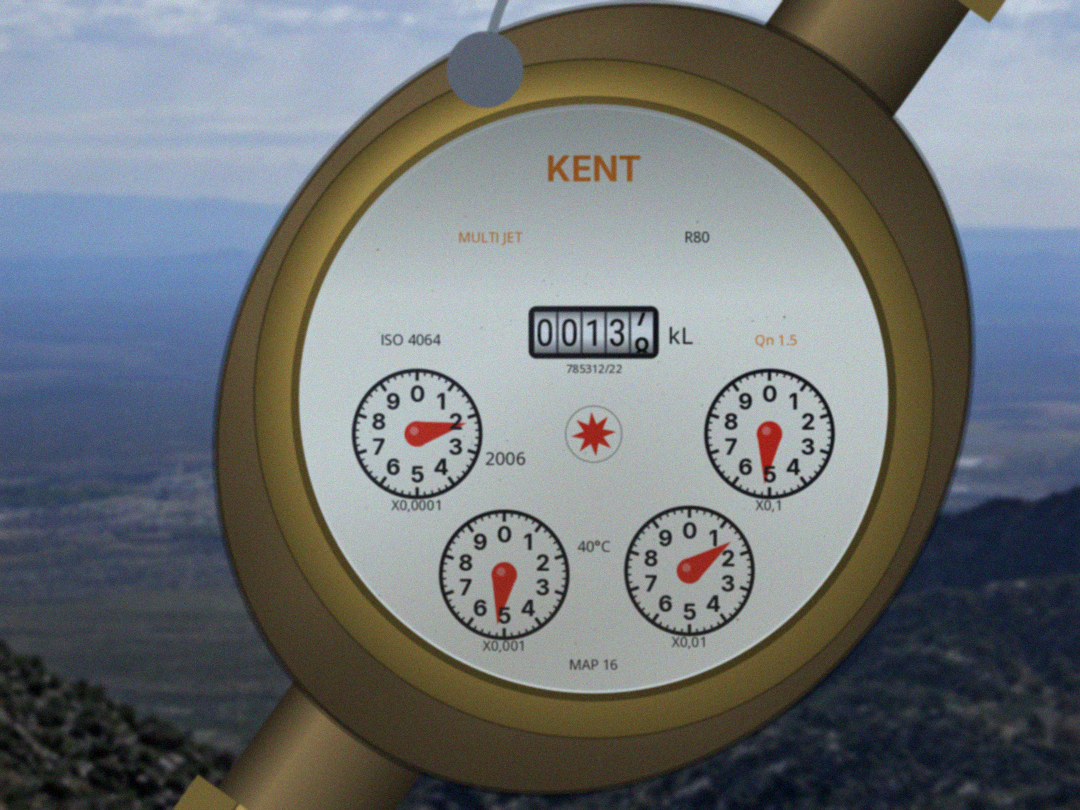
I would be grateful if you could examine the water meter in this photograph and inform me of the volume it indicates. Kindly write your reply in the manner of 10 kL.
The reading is 137.5152 kL
